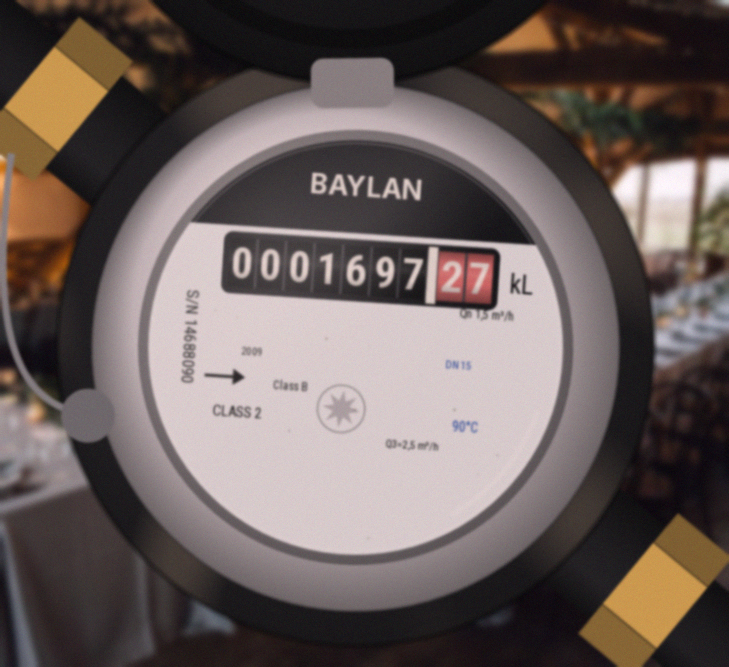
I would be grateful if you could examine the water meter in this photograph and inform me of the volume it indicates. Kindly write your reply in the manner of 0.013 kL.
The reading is 1697.27 kL
